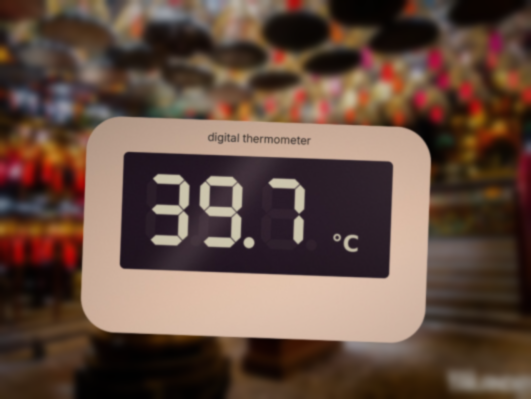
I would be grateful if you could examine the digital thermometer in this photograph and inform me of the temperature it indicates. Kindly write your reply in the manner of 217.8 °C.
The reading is 39.7 °C
